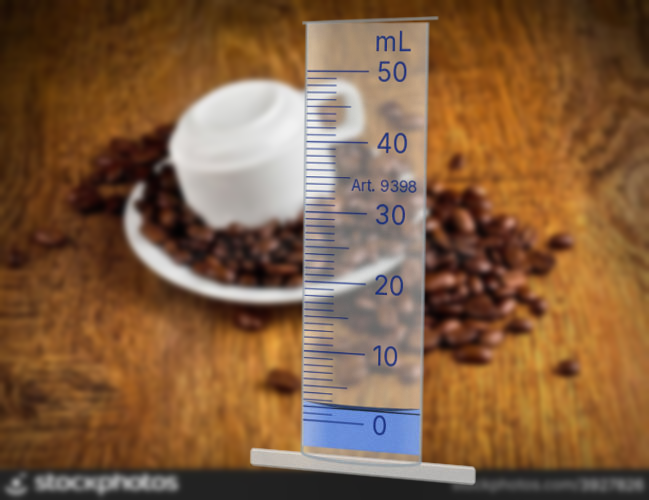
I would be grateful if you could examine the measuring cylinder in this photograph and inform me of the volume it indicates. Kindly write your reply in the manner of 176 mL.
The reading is 2 mL
